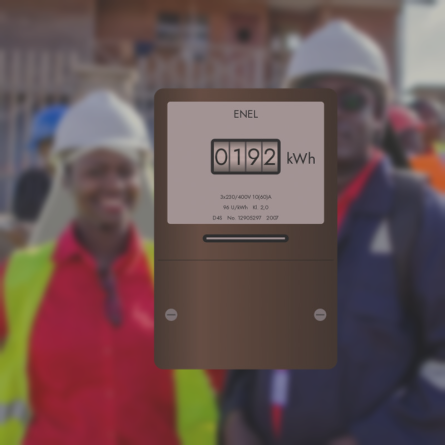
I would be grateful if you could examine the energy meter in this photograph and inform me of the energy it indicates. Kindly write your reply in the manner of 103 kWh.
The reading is 192 kWh
